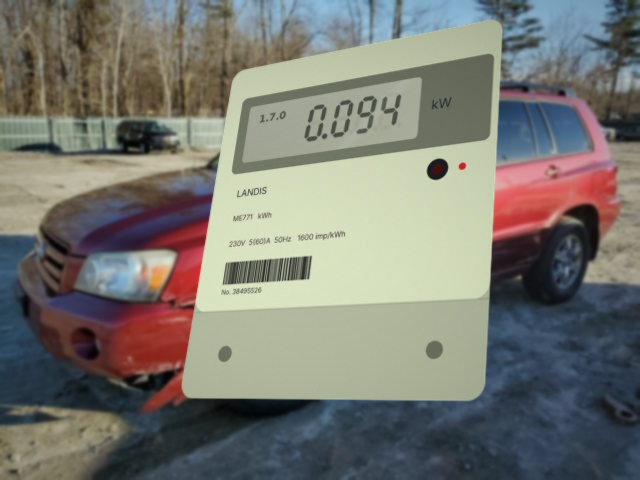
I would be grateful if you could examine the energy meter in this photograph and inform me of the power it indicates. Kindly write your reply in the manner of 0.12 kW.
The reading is 0.094 kW
